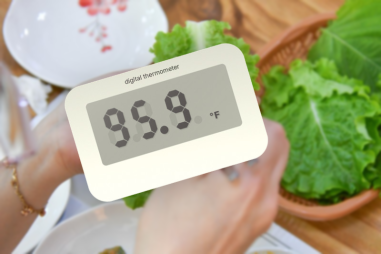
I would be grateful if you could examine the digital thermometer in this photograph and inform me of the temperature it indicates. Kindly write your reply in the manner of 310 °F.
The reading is 95.9 °F
